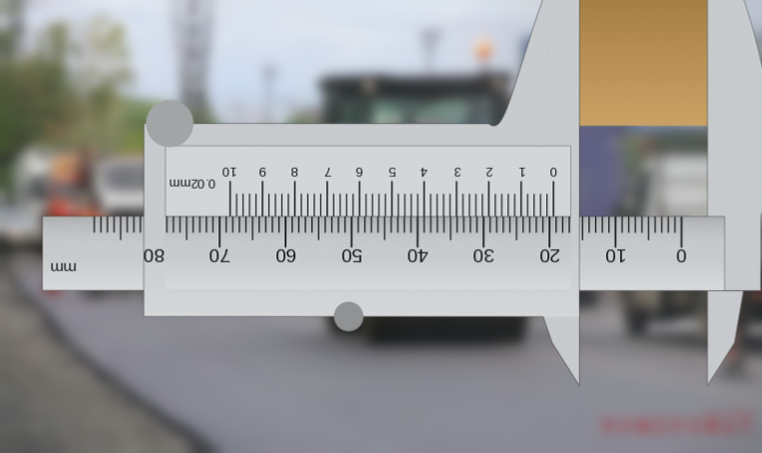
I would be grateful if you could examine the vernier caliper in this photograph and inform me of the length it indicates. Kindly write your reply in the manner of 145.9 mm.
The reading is 19.4 mm
